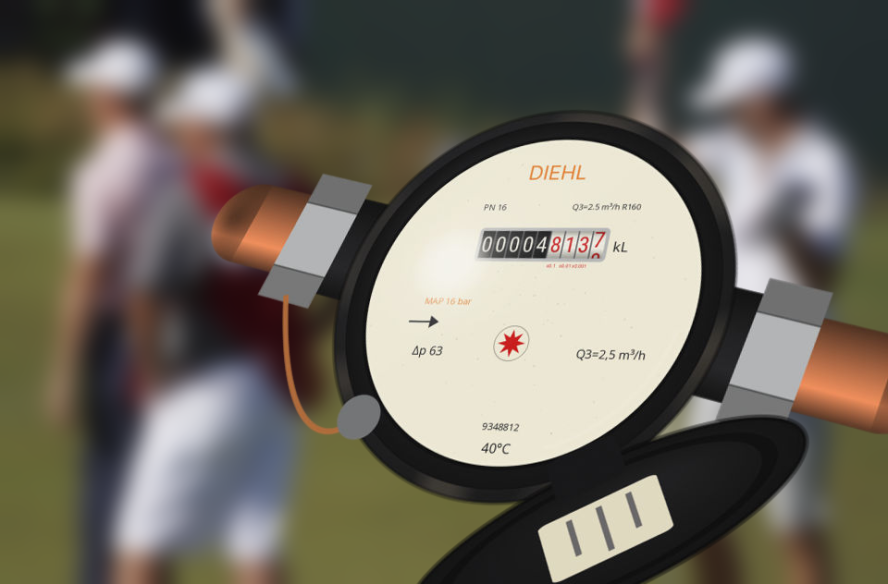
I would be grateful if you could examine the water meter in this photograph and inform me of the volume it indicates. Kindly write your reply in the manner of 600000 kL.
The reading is 4.8137 kL
